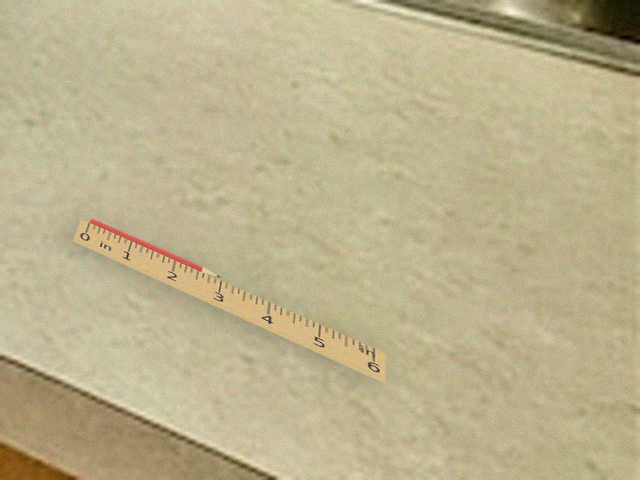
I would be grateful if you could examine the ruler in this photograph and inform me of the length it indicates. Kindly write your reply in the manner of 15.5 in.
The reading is 3 in
